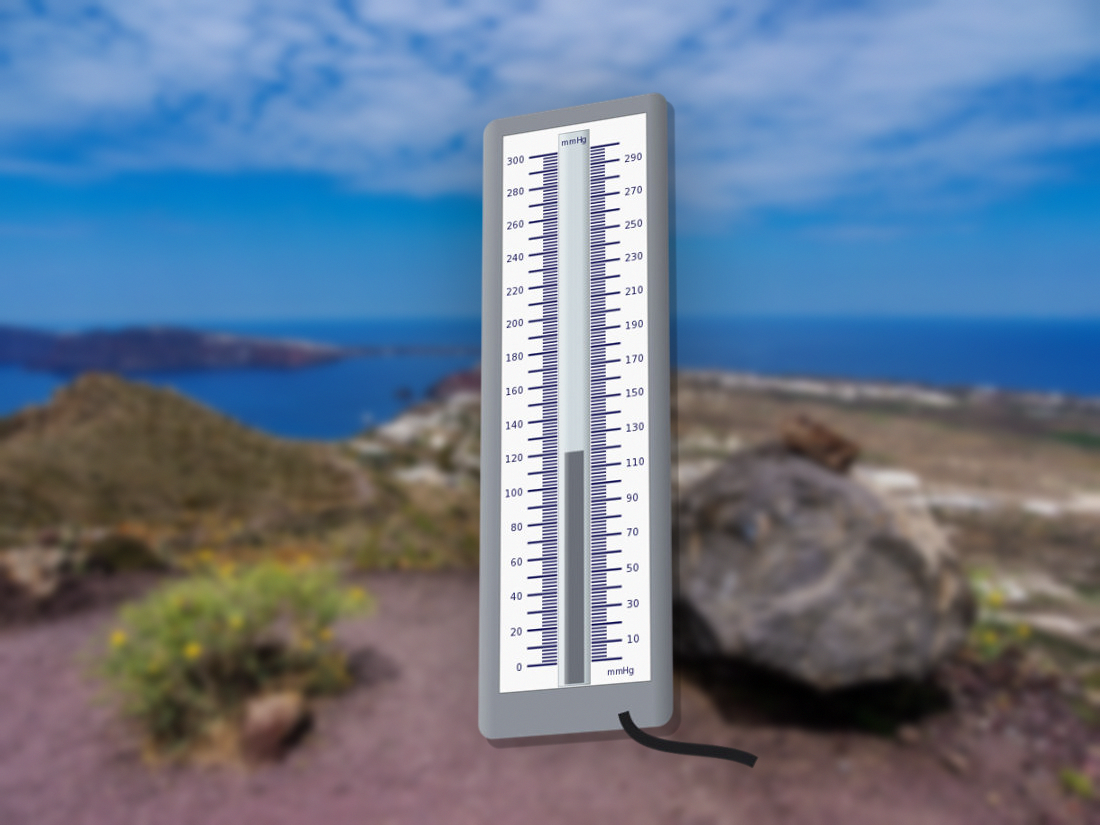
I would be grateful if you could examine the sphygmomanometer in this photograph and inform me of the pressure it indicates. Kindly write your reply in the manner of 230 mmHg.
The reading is 120 mmHg
